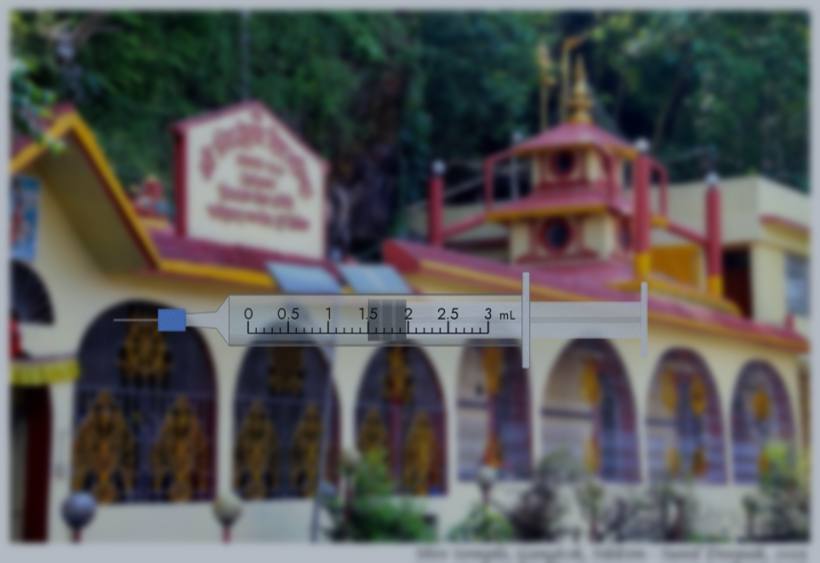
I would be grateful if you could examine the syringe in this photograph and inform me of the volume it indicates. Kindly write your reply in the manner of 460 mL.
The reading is 1.5 mL
